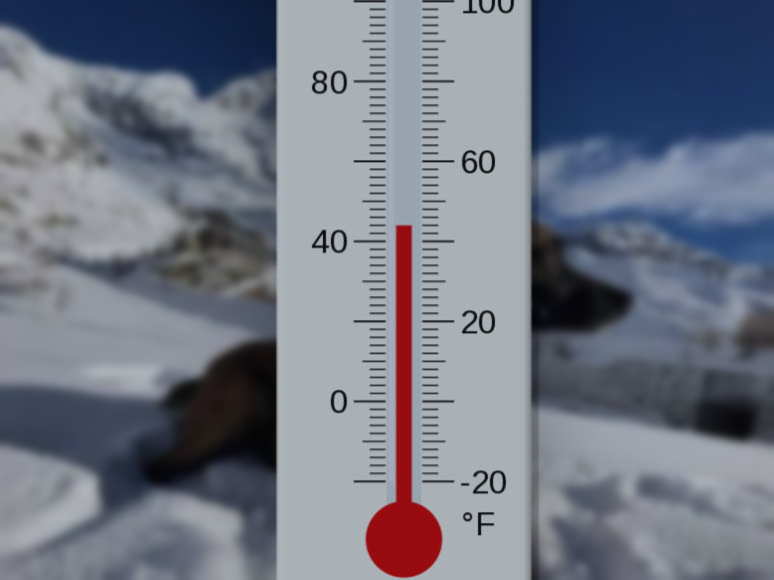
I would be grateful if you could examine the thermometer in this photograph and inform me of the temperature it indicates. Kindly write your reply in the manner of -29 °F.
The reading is 44 °F
